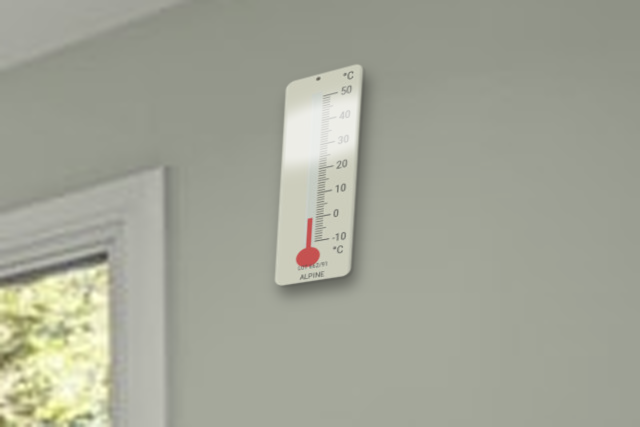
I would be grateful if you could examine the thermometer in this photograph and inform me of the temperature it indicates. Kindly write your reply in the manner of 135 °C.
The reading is 0 °C
